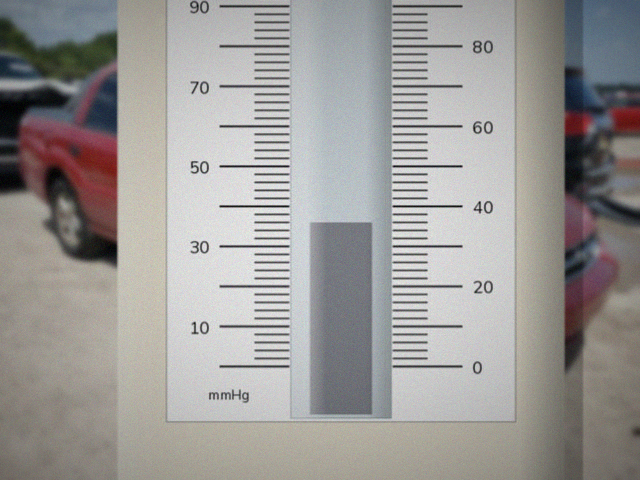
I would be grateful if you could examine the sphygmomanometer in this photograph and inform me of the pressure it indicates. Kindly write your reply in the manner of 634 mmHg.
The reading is 36 mmHg
